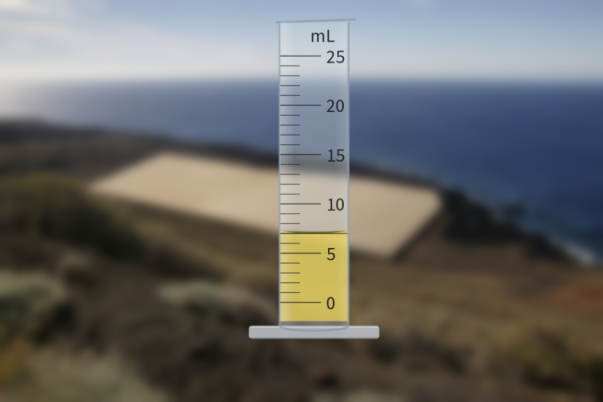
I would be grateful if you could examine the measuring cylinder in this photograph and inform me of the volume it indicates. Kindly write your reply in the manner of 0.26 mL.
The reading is 7 mL
